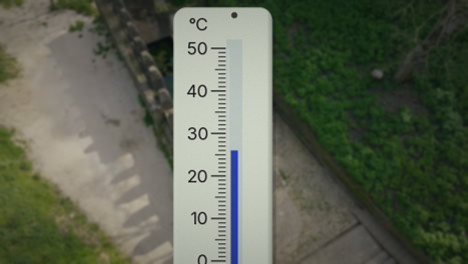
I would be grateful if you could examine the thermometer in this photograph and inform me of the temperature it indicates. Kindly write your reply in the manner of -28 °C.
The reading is 26 °C
